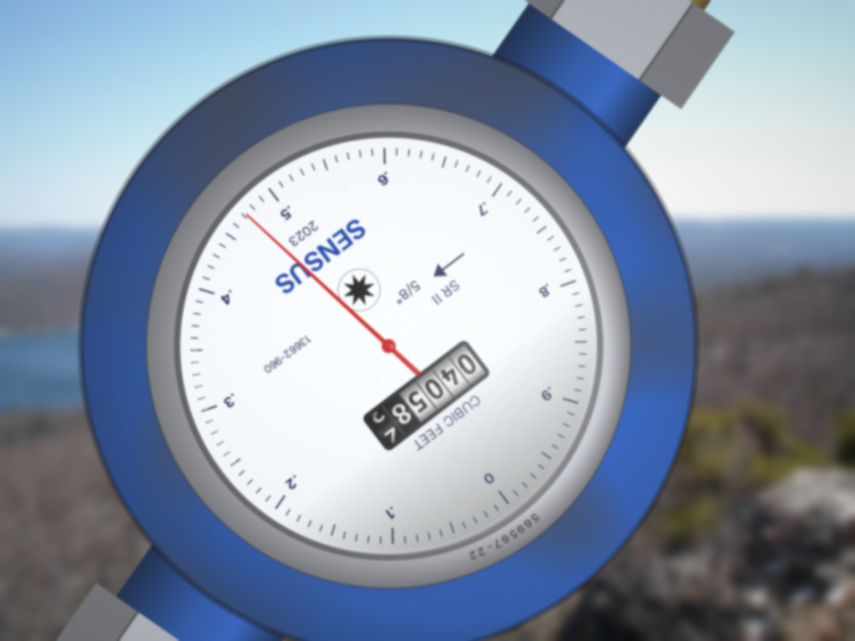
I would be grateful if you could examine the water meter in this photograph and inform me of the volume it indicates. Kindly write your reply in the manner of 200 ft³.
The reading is 40582.47 ft³
